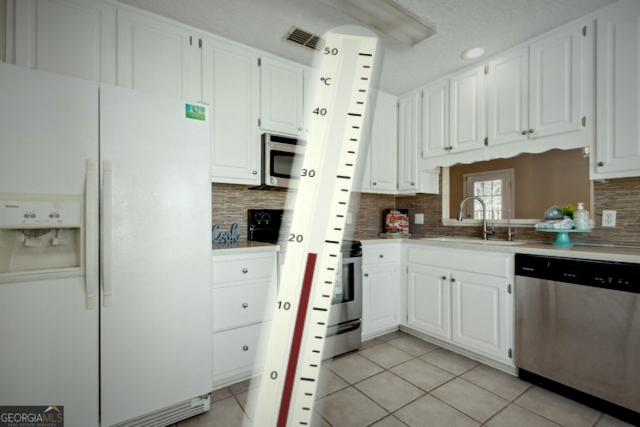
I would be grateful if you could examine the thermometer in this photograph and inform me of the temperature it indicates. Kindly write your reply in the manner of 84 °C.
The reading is 18 °C
